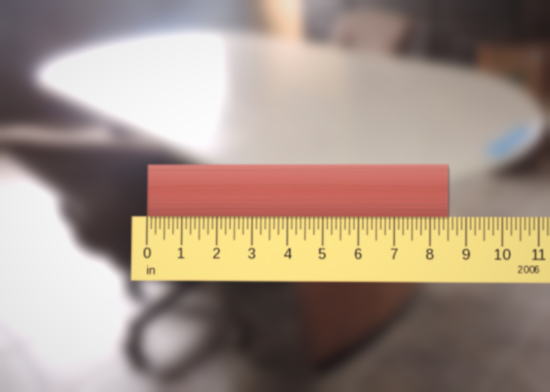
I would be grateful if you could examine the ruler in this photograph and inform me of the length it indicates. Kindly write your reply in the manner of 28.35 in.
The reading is 8.5 in
